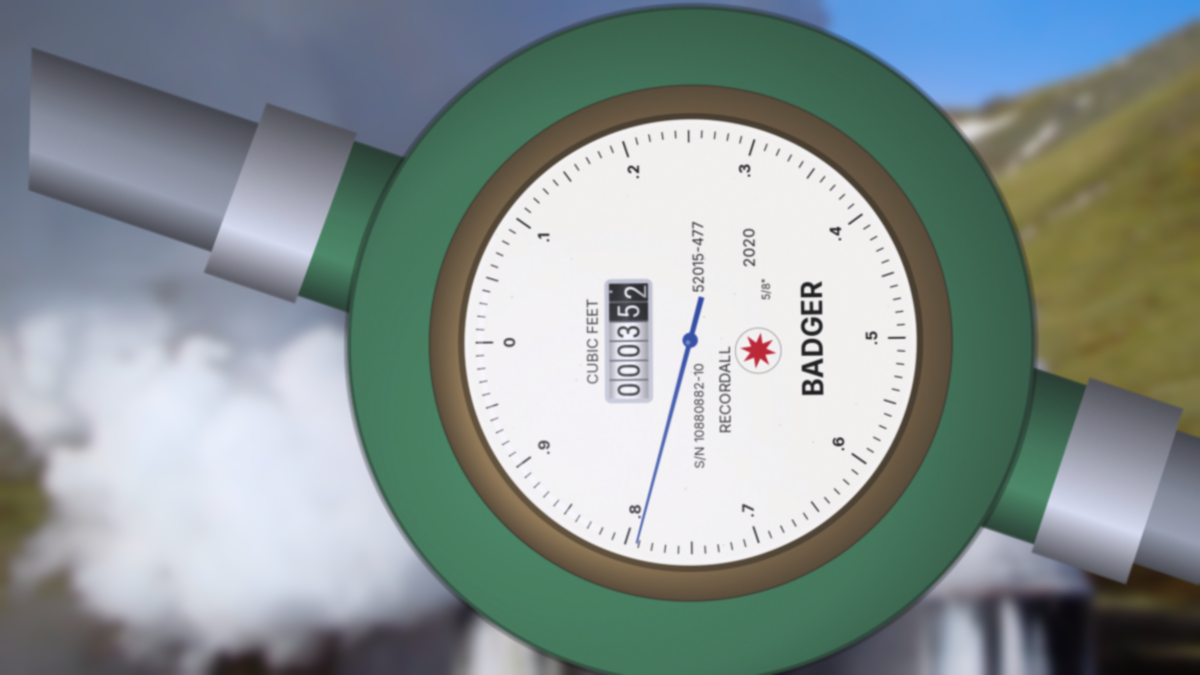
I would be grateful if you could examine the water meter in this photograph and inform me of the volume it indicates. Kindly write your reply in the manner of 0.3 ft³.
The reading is 351.79 ft³
